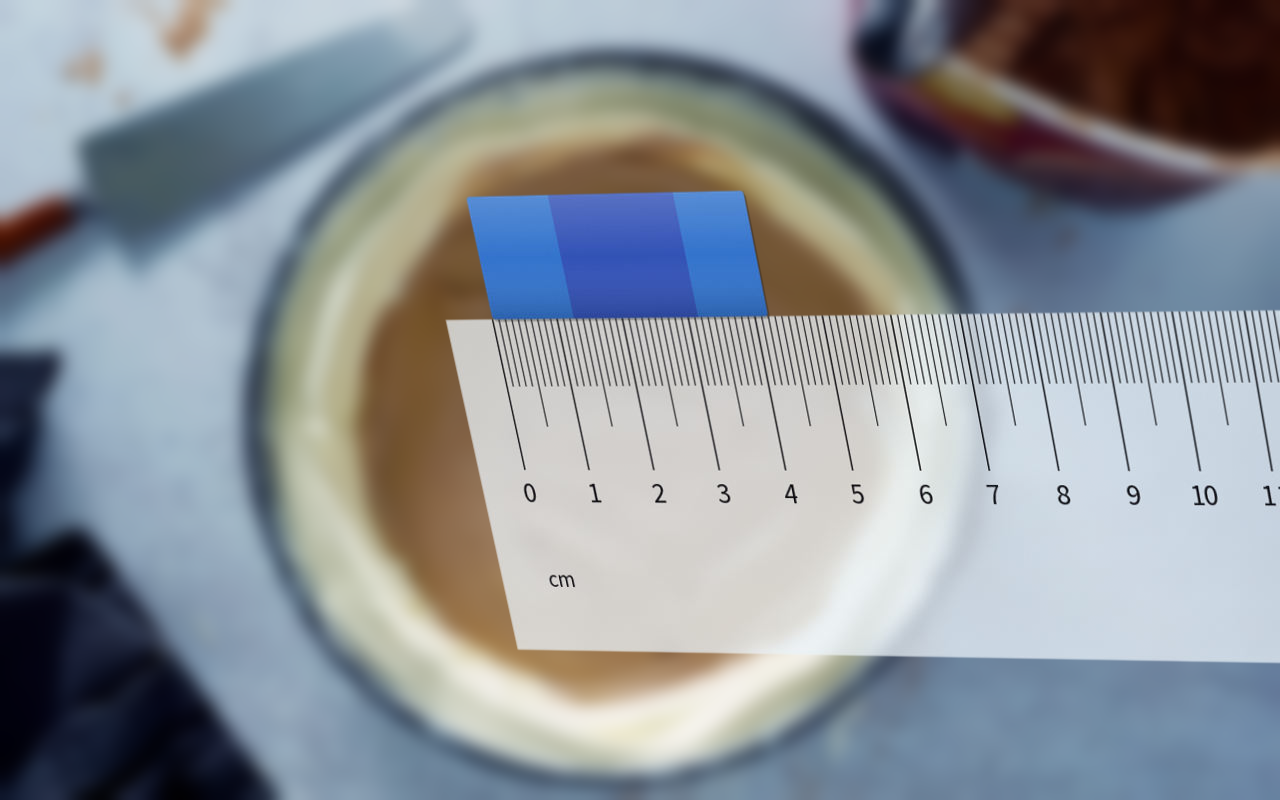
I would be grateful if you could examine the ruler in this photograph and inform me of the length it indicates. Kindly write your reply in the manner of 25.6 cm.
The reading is 4.2 cm
